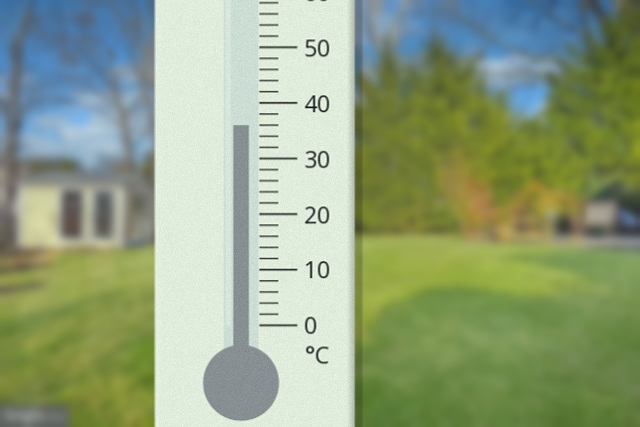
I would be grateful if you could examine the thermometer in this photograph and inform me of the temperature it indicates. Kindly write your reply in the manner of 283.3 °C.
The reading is 36 °C
